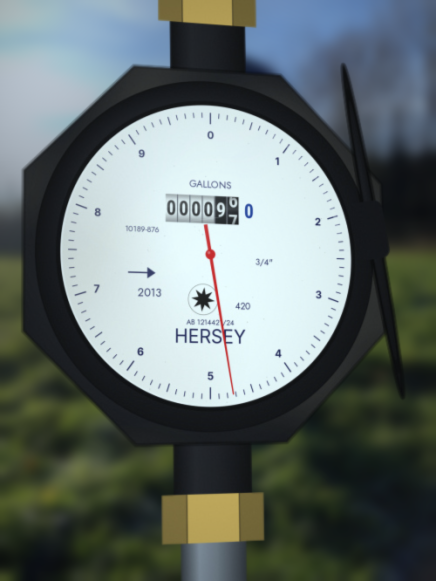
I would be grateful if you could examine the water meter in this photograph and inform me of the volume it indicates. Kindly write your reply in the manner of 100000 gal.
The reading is 964.7 gal
